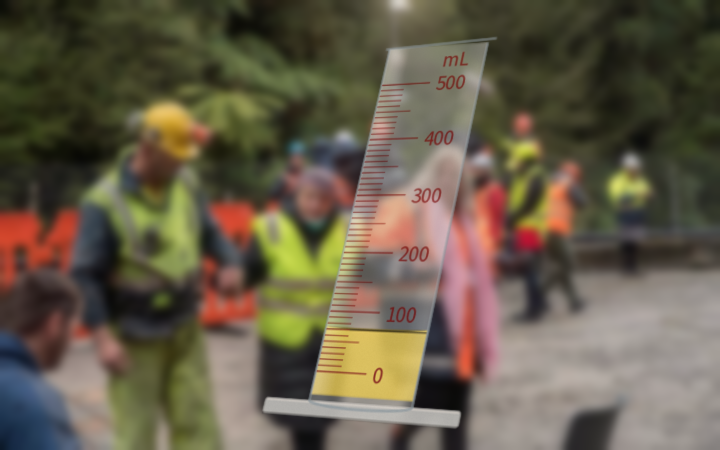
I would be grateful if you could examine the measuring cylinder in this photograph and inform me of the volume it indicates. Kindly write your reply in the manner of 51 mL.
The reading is 70 mL
